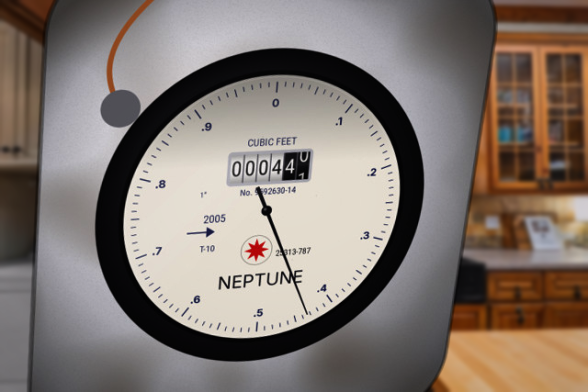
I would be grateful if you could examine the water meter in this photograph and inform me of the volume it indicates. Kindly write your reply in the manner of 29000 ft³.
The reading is 440.43 ft³
